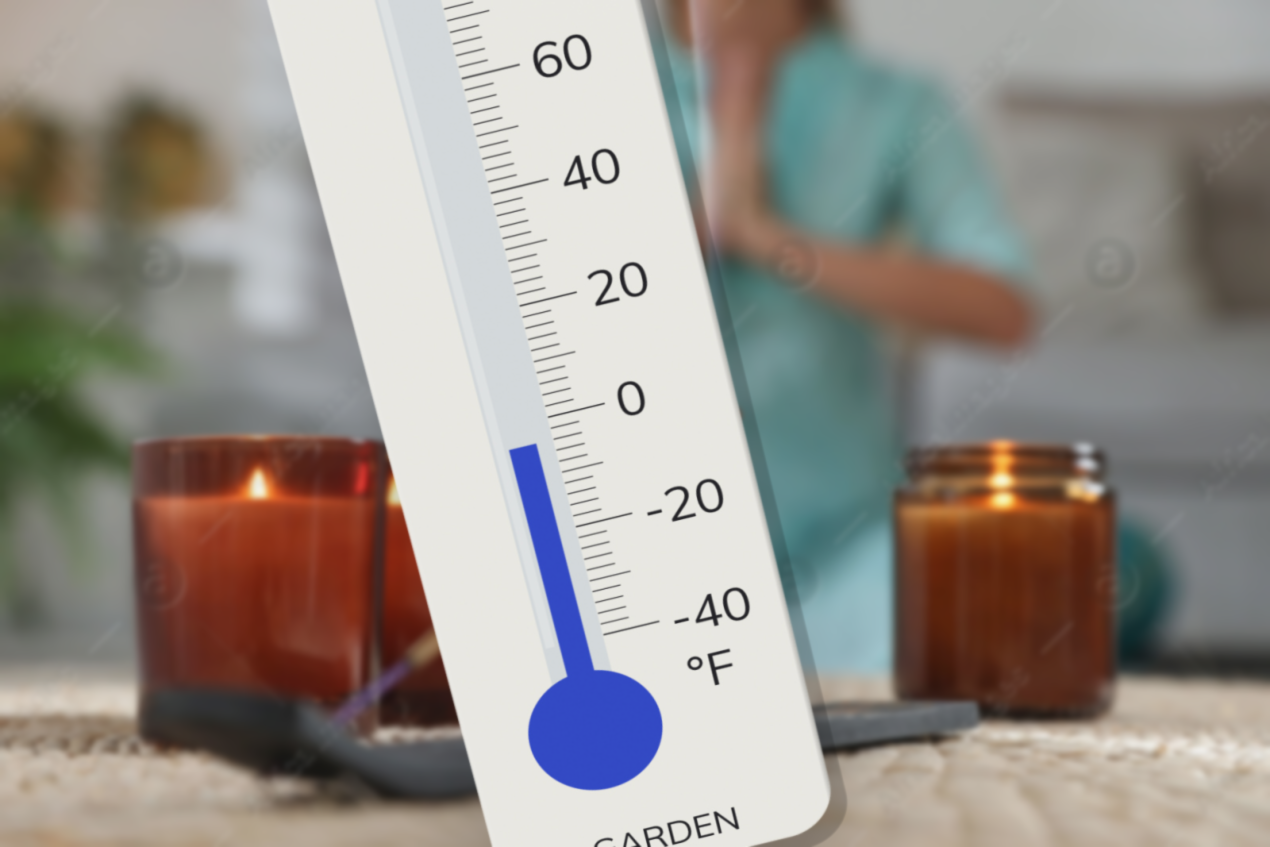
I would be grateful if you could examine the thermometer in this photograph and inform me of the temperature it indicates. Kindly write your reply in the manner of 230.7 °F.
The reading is -4 °F
